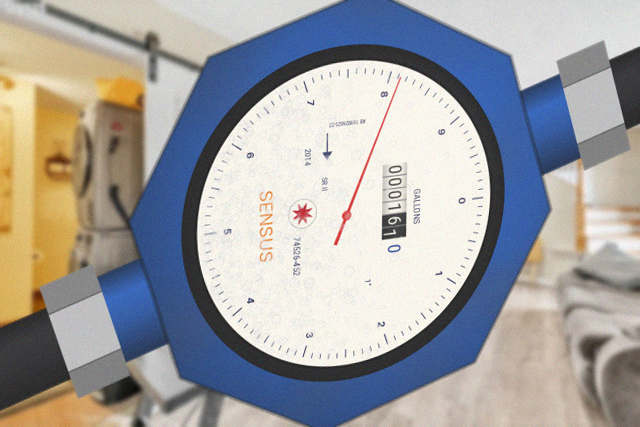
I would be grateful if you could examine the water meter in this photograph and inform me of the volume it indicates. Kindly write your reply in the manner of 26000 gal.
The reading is 1608.1 gal
